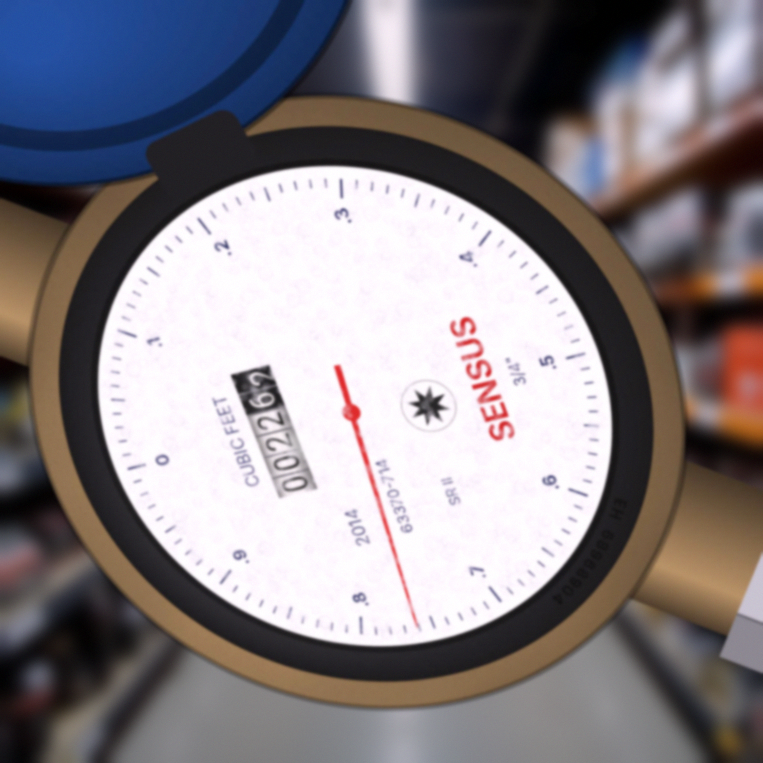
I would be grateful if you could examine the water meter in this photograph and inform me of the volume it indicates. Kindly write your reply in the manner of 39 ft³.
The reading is 2261.76 ft³
